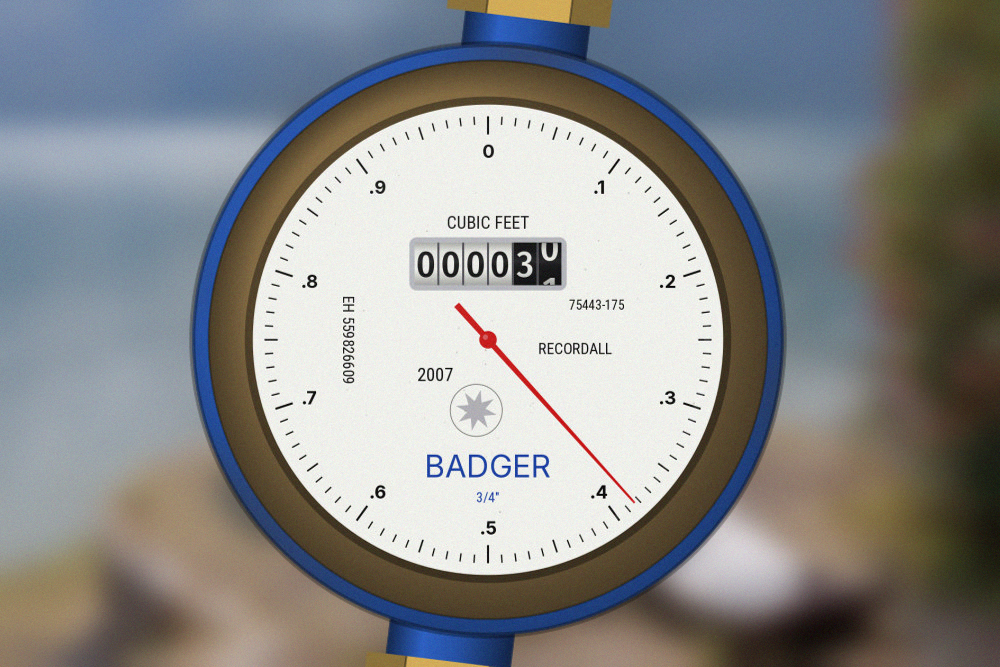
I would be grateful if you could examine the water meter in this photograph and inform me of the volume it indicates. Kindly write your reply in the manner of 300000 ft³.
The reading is 30.38 ft³
